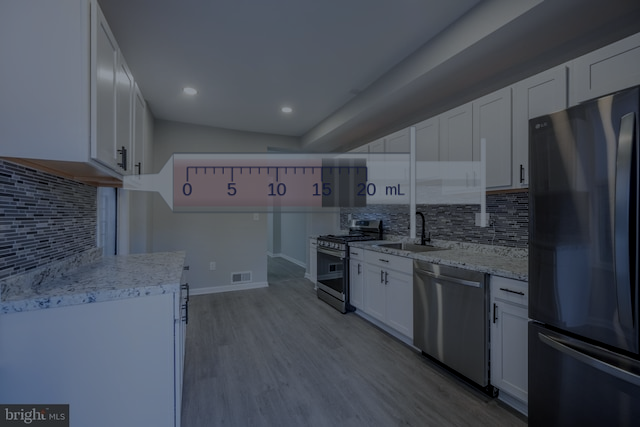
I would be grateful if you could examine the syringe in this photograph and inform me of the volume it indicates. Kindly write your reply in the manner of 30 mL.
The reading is 15 mL
